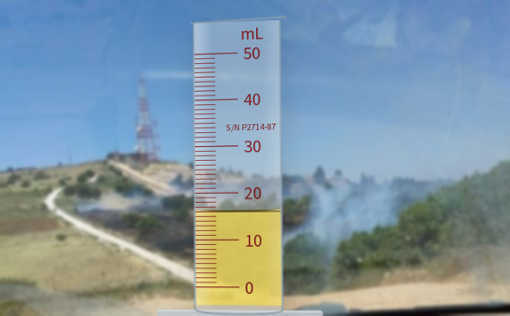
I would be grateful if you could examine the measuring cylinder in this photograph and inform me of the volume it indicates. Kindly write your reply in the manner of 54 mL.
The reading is 16 mL
